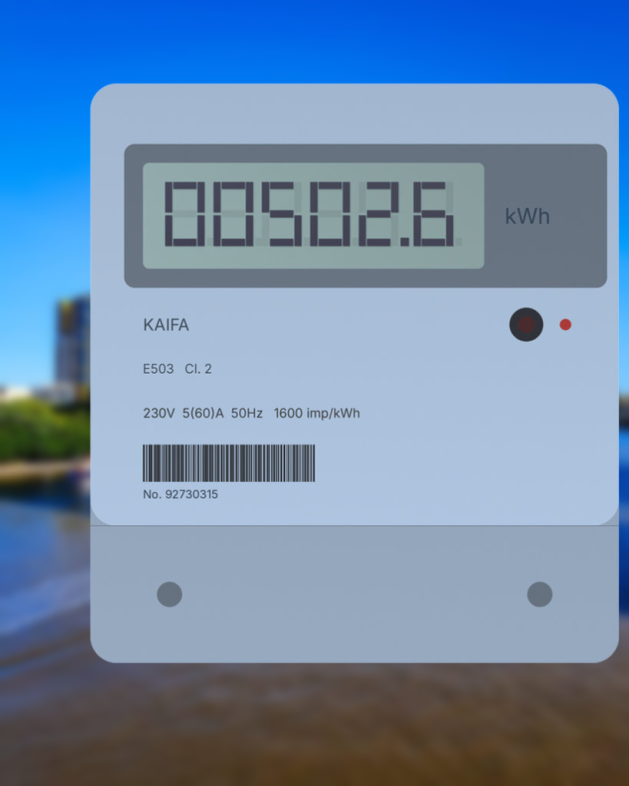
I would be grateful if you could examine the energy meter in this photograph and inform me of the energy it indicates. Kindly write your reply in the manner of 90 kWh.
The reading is 502.6 kWh
